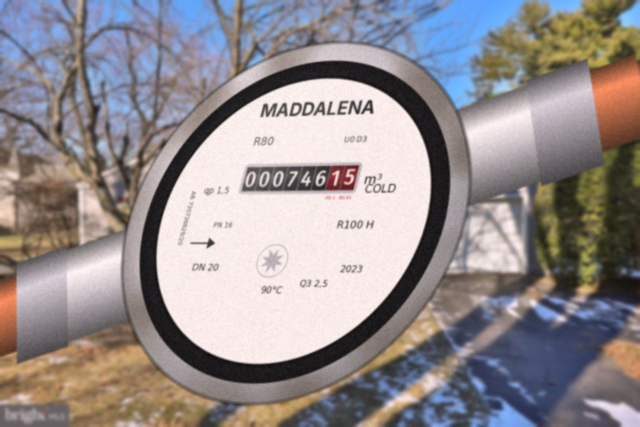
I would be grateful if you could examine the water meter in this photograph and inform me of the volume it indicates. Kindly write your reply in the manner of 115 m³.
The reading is 746.15 m³
